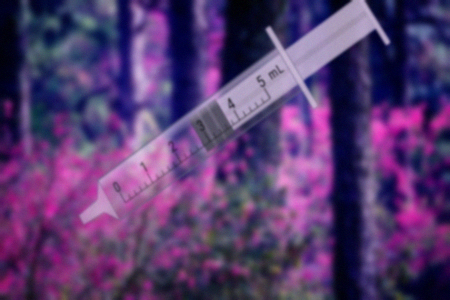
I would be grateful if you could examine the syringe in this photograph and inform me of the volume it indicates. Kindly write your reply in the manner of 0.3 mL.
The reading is 2.8 mL
